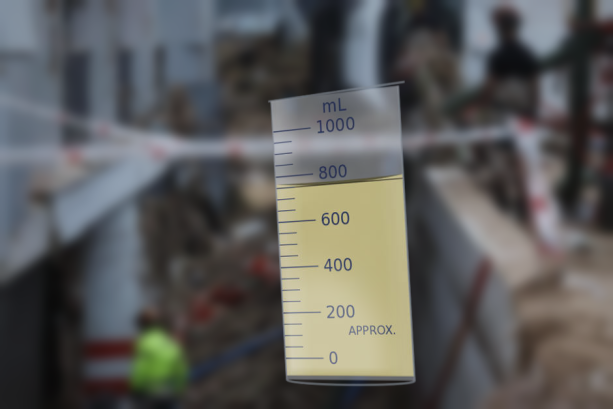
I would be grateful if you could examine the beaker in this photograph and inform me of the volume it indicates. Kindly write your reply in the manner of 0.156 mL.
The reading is 750 mL
